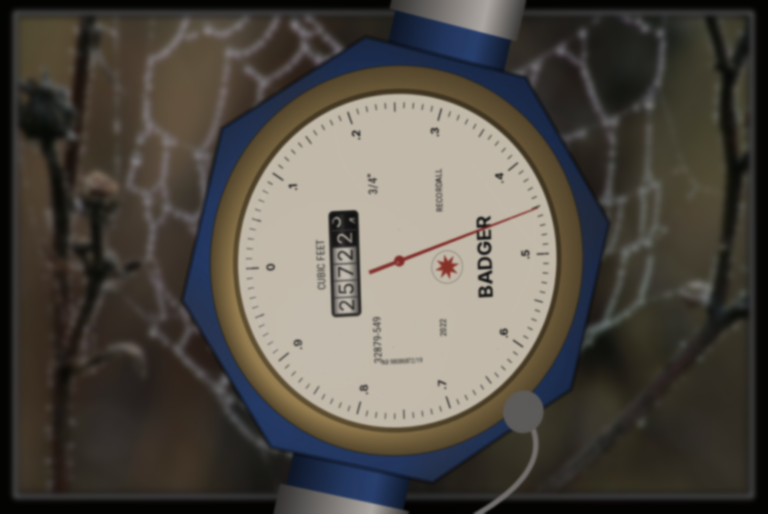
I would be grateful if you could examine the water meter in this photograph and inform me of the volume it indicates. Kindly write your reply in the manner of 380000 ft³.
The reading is 257223.45 ft³
